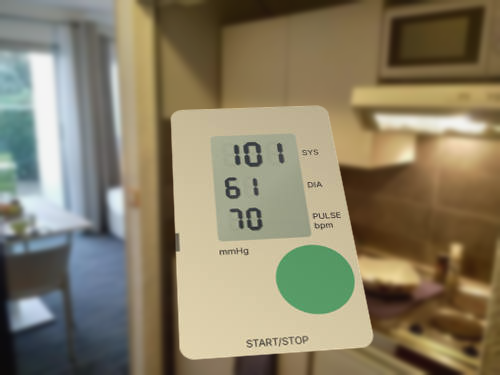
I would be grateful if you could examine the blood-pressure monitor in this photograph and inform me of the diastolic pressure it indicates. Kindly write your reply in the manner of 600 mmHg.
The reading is 61 mmHg
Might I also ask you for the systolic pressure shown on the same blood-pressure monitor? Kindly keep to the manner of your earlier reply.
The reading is 101 mmHg
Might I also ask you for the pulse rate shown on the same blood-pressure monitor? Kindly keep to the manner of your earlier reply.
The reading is 70 bpm
